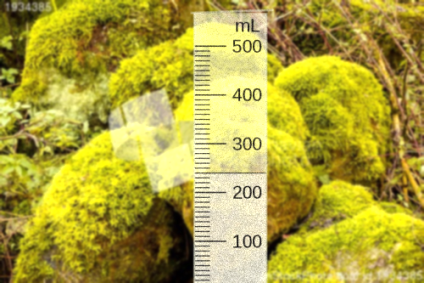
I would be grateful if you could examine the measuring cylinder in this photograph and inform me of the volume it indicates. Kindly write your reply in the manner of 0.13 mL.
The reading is 240 mL
